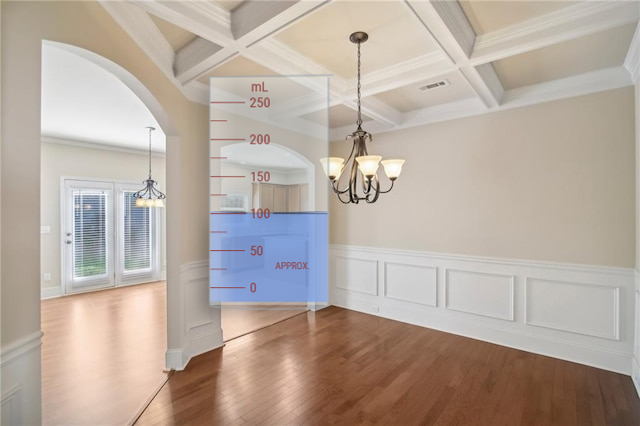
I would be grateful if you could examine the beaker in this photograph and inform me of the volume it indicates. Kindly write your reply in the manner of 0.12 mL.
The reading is 100 mL
